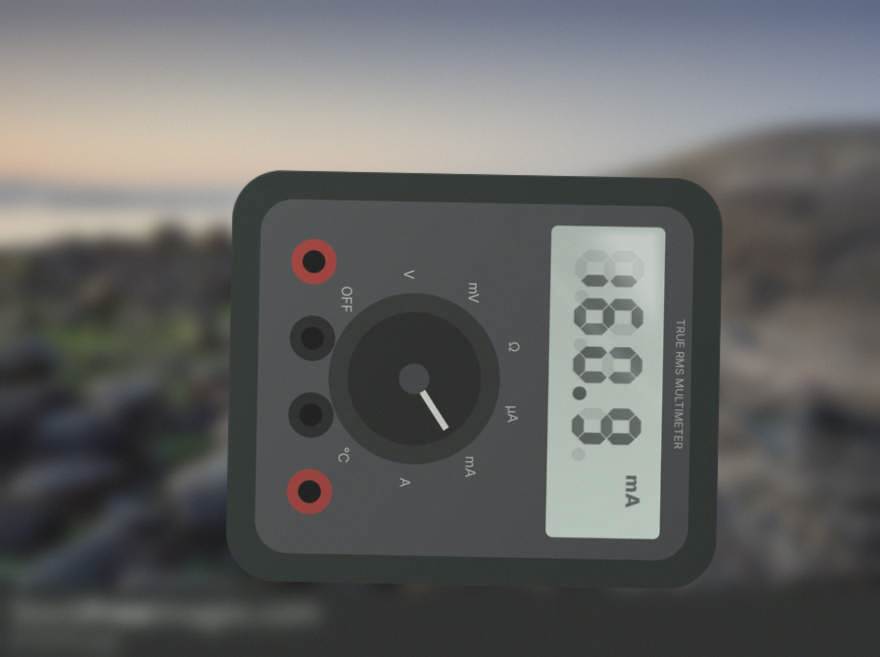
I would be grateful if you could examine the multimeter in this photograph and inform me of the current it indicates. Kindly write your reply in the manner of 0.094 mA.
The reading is 160.9 mA
